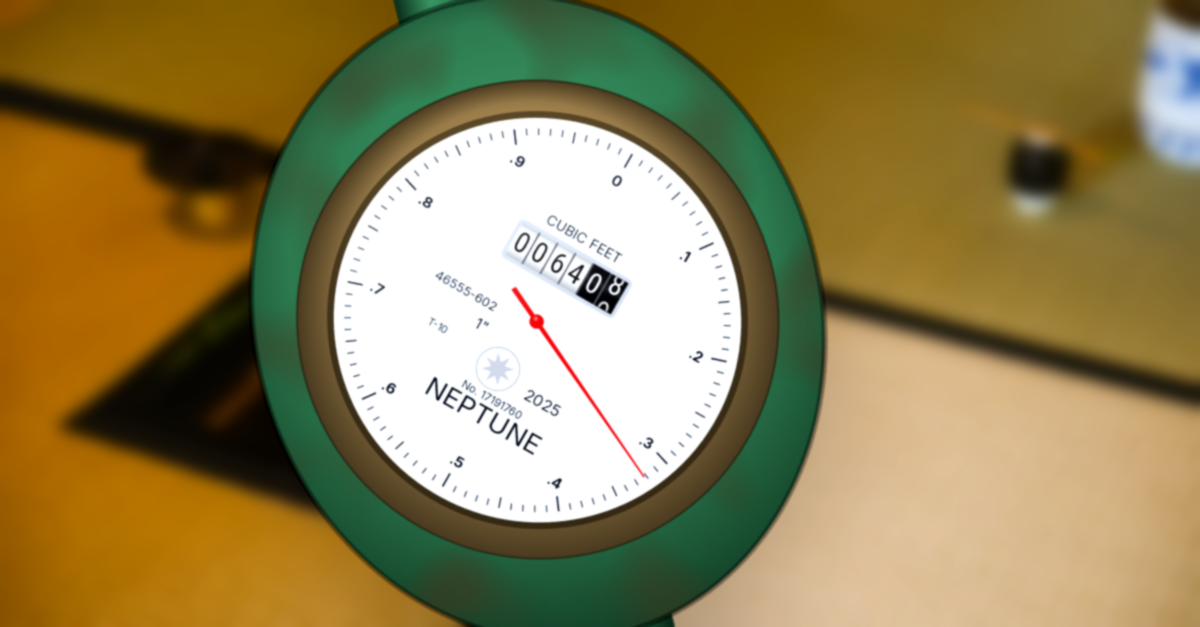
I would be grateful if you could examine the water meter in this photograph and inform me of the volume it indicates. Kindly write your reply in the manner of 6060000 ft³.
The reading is 6408.32 ft³
